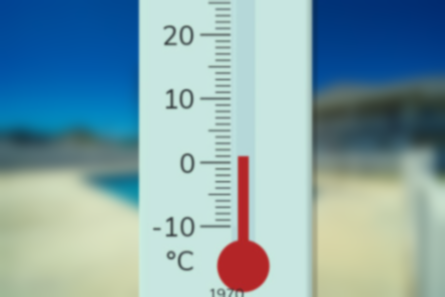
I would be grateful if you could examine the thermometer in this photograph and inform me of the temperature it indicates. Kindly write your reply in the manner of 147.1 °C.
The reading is 1 °C
